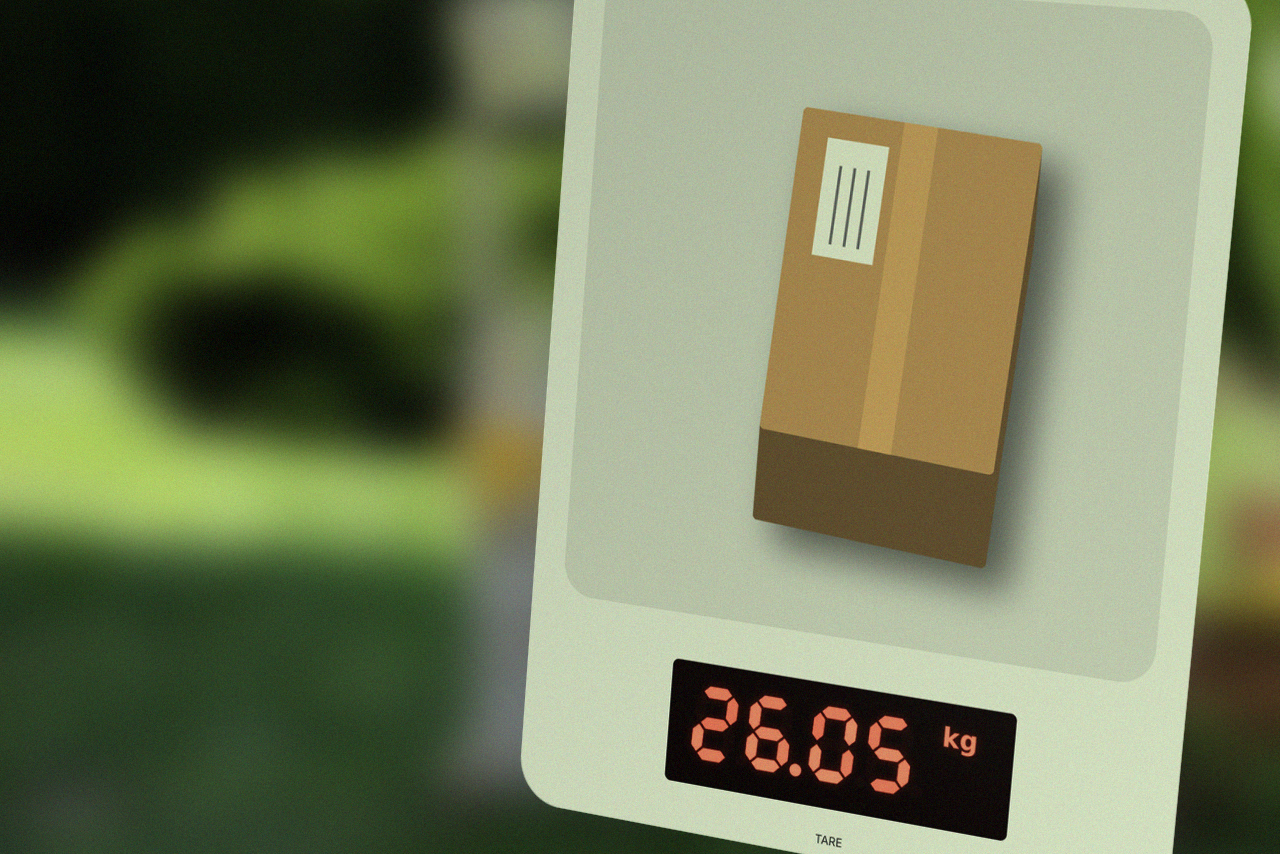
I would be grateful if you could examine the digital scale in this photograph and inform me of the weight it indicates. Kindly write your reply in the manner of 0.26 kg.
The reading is 26.05 kg
